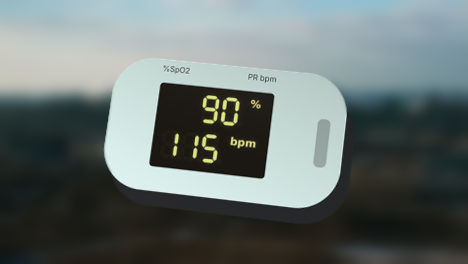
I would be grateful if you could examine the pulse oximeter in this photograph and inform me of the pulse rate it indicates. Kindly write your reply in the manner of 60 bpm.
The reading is 115 bpm
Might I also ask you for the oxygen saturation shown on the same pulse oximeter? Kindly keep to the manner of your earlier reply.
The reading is 90 %
